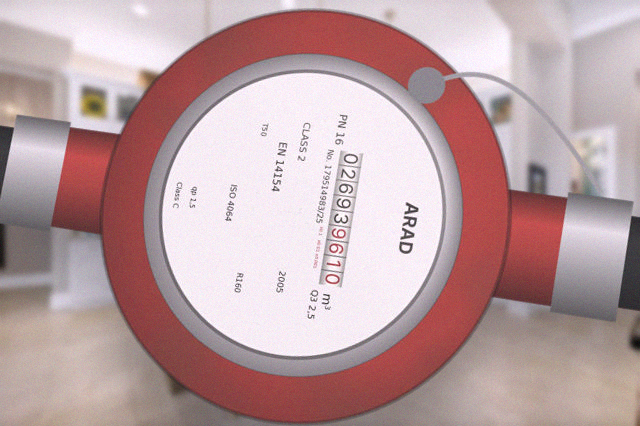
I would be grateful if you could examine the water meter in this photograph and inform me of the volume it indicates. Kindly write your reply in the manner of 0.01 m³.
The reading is 2693.9610 m³
